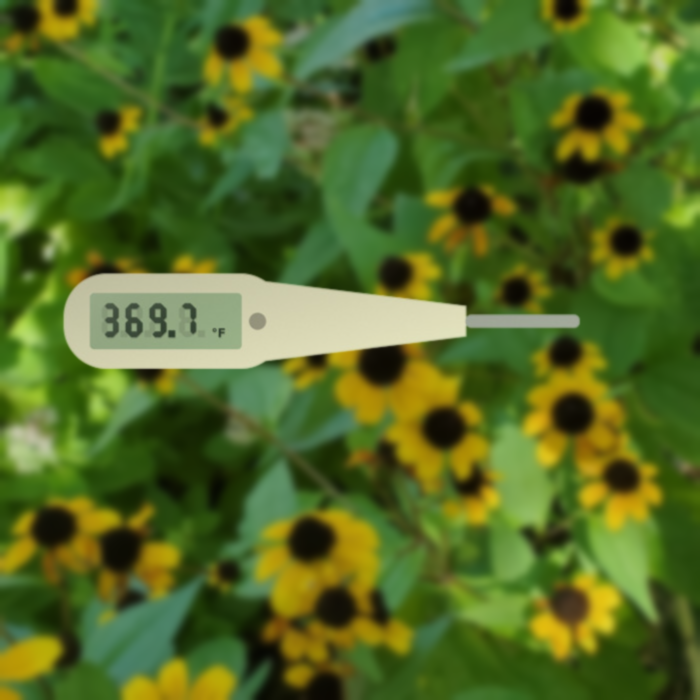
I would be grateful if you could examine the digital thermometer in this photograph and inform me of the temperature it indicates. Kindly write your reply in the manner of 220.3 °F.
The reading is 369.7 °F
